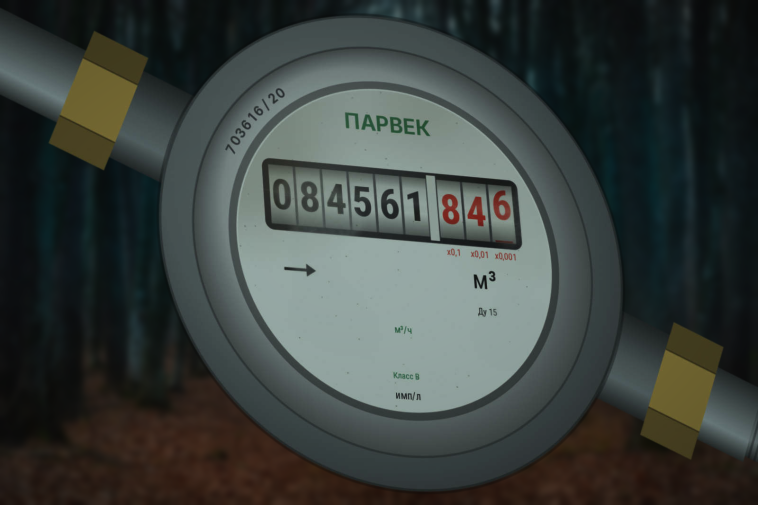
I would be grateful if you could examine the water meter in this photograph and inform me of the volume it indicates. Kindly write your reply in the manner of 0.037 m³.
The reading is 84561.846 m³
